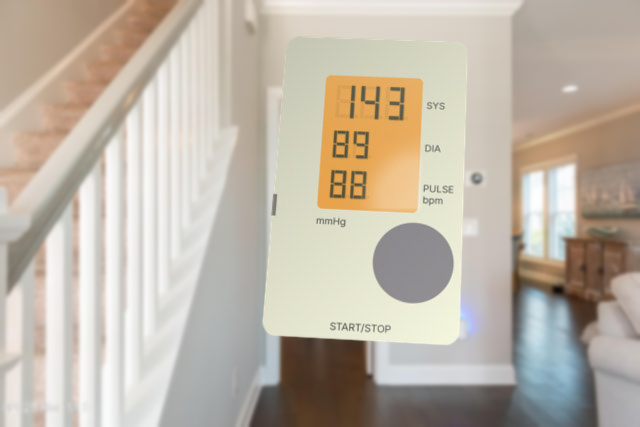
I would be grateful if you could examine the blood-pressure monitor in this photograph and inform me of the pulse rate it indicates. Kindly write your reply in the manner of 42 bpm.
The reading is 88 bpm
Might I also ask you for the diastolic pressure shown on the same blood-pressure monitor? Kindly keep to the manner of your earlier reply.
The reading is 89 mmHg
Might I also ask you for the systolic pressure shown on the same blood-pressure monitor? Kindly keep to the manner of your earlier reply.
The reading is 143 mmHg
